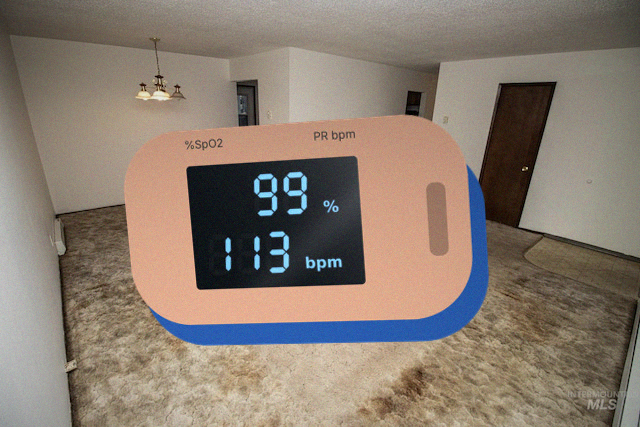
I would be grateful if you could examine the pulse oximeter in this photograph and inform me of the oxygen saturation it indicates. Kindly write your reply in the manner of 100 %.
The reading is 99 %
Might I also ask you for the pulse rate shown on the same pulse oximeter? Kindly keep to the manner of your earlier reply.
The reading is 113 bpm
